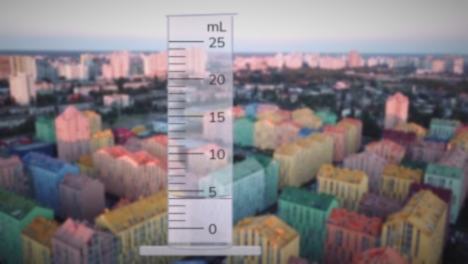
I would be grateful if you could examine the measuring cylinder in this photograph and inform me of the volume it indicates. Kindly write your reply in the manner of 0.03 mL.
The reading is 4 mL
